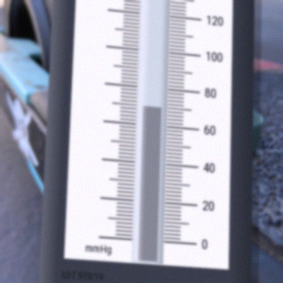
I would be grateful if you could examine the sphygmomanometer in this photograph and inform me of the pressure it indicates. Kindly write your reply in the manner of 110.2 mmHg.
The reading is 70 mmHg
